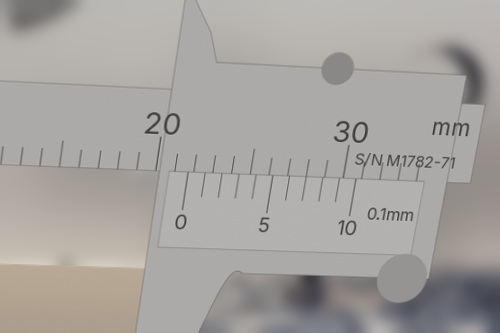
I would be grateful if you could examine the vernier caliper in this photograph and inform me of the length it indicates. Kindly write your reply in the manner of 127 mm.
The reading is 21.7 mm
